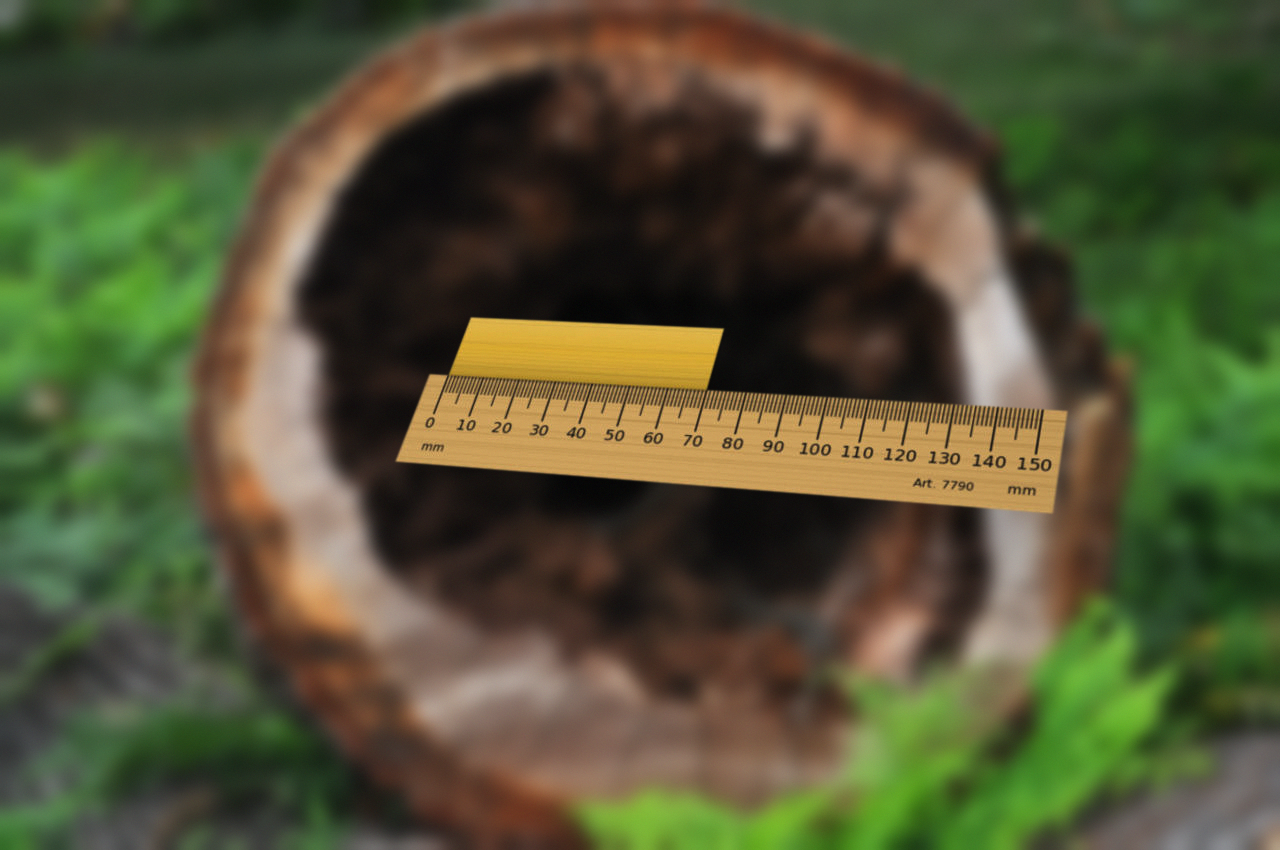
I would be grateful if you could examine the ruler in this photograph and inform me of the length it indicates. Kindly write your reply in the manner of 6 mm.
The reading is 70 mm
